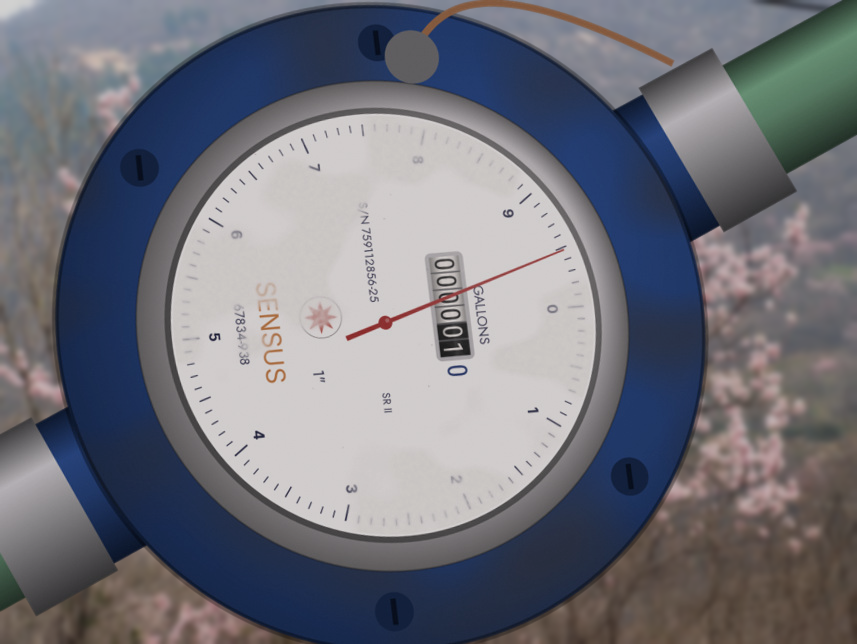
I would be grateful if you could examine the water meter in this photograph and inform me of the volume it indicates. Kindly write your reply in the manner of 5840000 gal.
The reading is 9.5 gal
